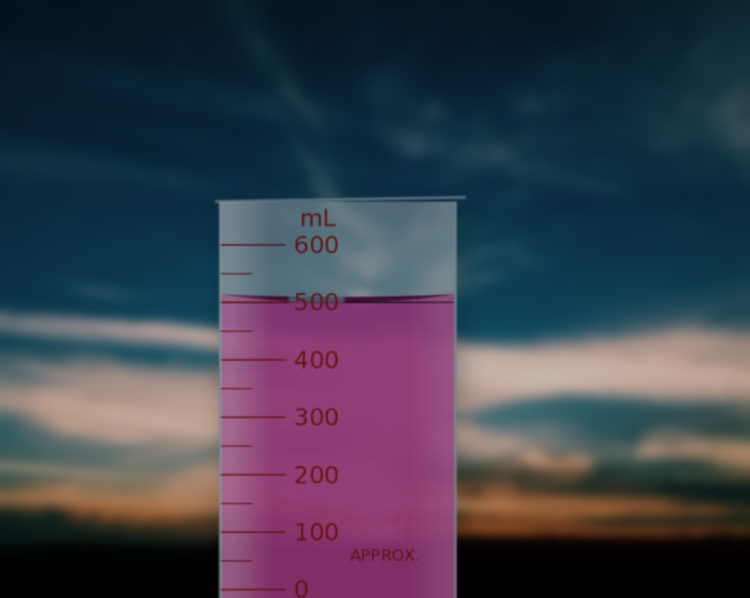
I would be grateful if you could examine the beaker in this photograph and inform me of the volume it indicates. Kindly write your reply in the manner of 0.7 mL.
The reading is 500 mL
